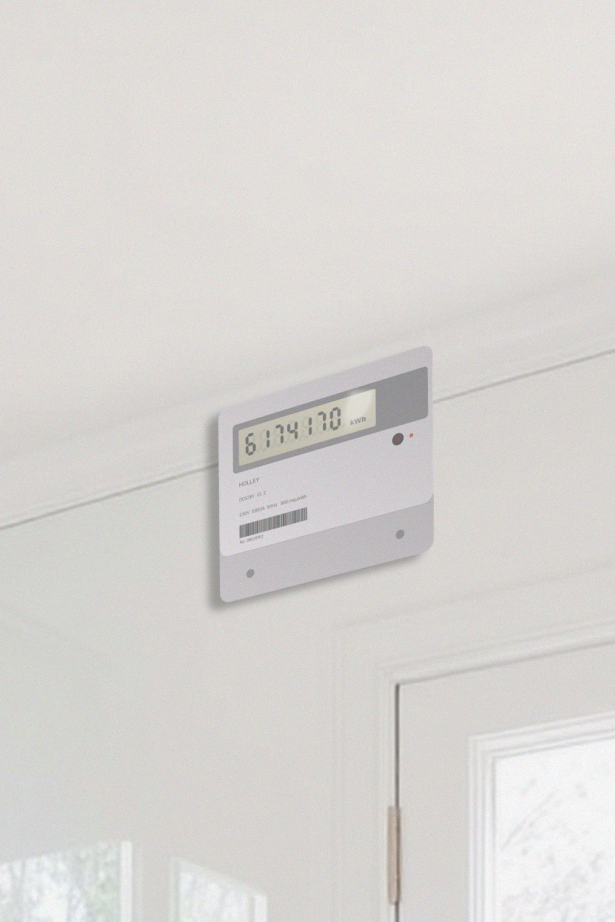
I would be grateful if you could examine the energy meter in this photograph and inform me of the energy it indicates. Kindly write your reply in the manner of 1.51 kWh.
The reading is 6174170 kWh
